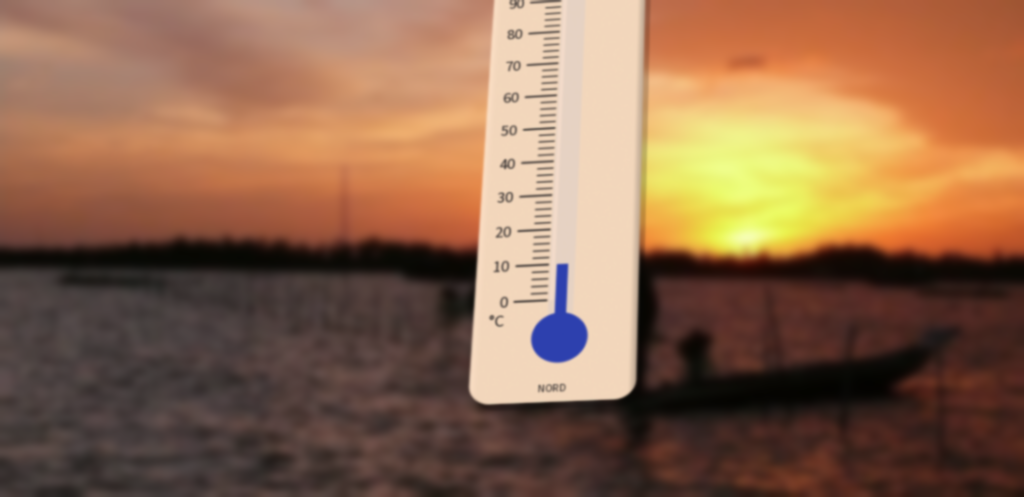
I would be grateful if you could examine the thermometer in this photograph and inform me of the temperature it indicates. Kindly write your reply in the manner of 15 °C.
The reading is 10 °C
